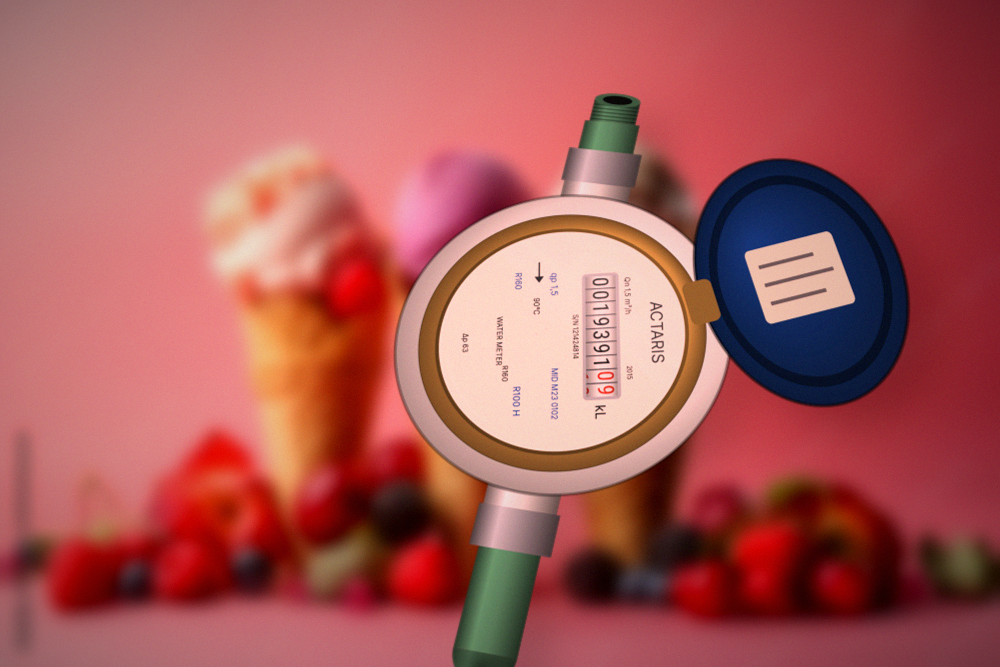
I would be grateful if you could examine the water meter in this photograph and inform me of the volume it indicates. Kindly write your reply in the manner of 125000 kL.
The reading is 19391.09 kL
